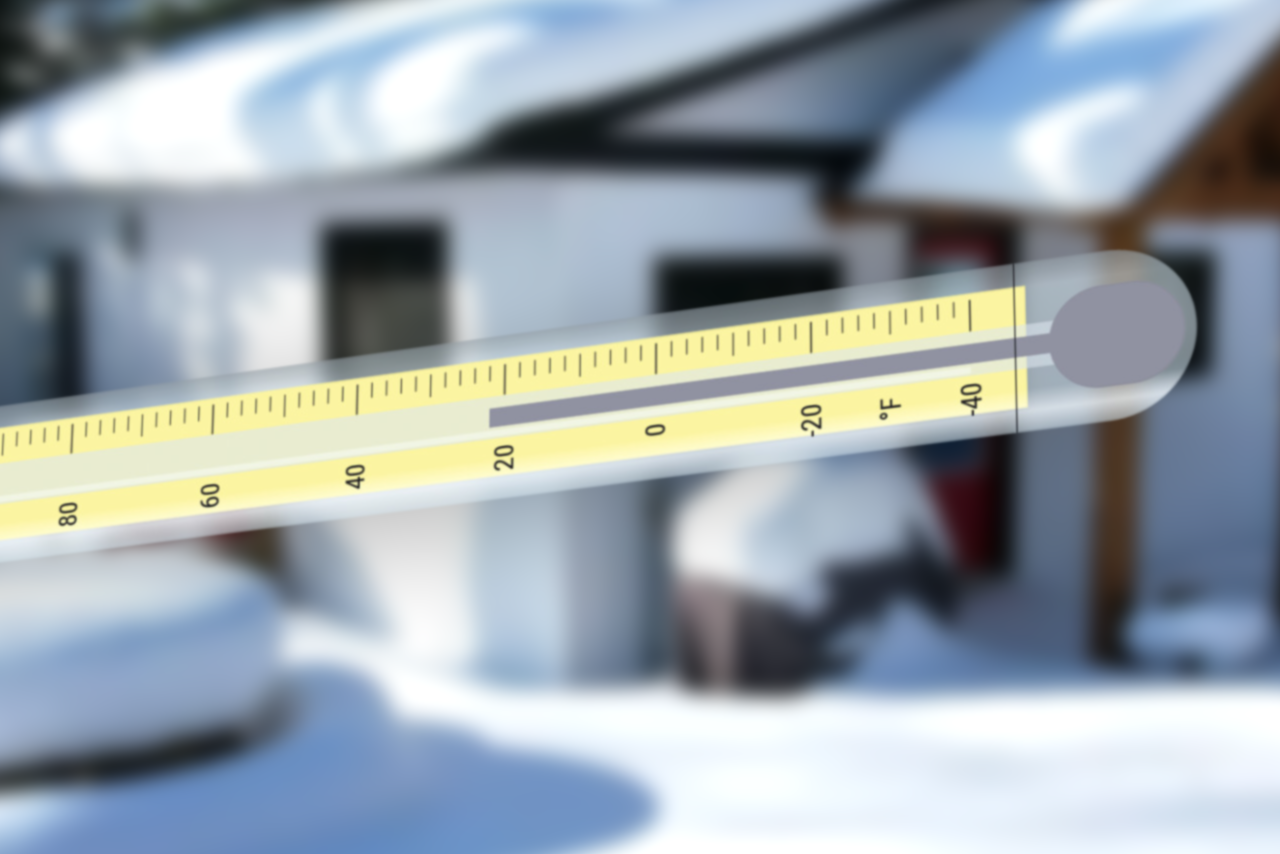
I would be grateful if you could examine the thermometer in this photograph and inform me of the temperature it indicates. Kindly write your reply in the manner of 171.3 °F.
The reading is 22 °F
